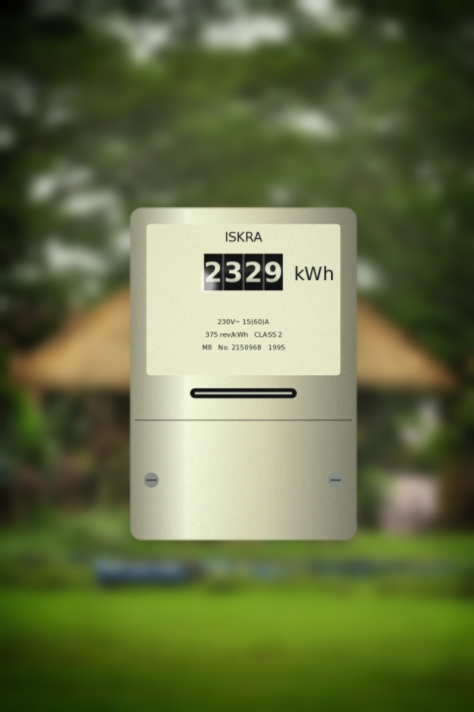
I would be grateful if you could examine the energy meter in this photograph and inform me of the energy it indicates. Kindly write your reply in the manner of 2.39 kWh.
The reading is 2329 kWh
